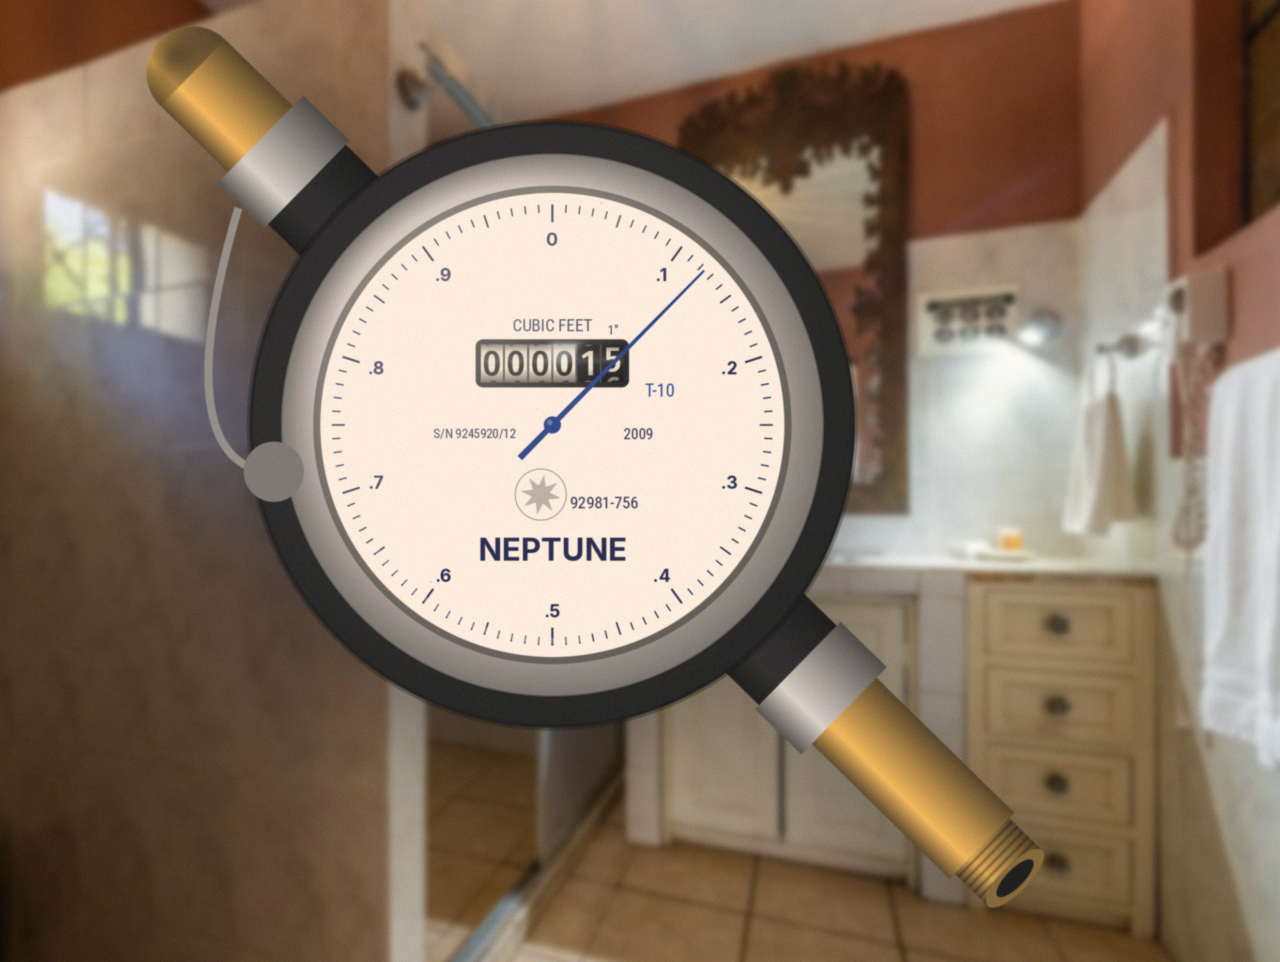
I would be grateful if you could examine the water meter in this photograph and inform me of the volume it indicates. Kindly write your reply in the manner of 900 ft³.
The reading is 15.12 ft³
